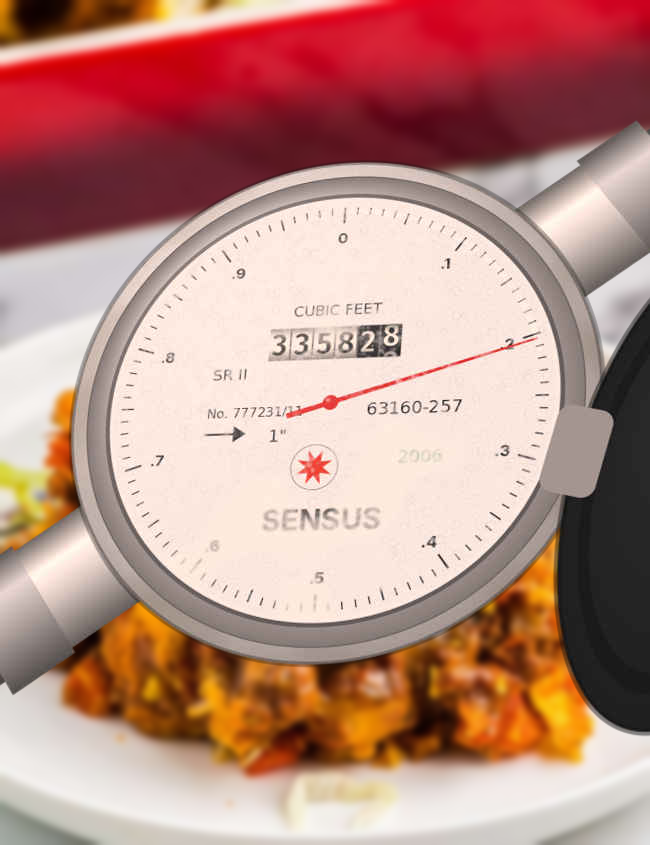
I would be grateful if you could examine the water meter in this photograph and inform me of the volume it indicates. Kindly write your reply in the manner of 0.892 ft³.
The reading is 335828.20 ft³
